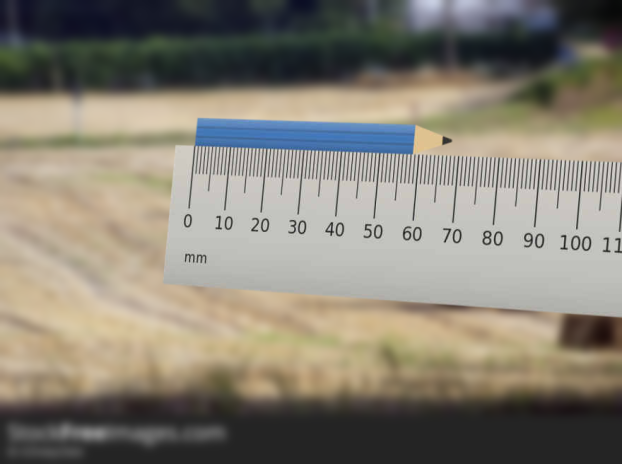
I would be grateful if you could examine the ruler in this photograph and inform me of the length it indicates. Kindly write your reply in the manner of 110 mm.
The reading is 68 mm
